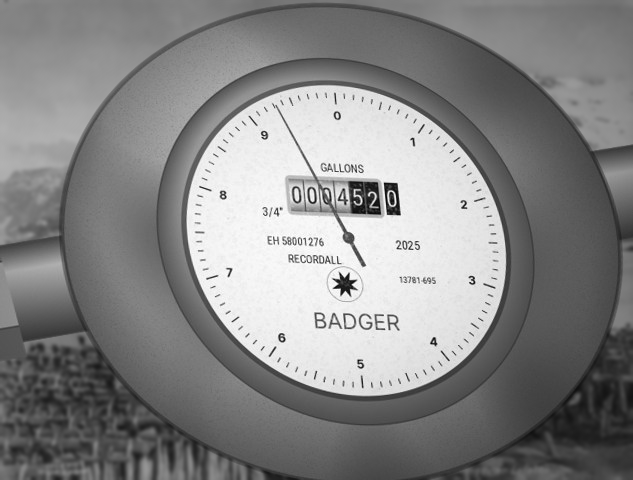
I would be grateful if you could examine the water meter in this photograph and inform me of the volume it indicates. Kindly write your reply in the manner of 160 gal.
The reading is 4519.3 gal
